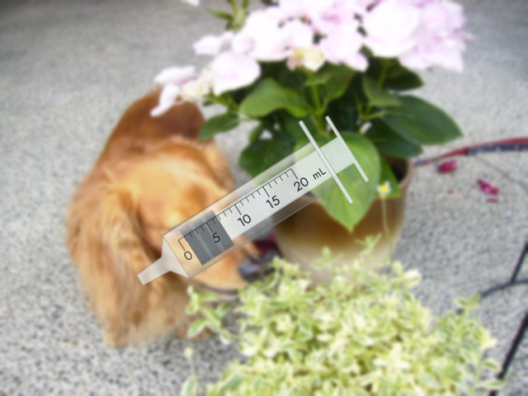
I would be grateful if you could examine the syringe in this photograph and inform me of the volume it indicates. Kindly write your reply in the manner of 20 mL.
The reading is 1 mL
